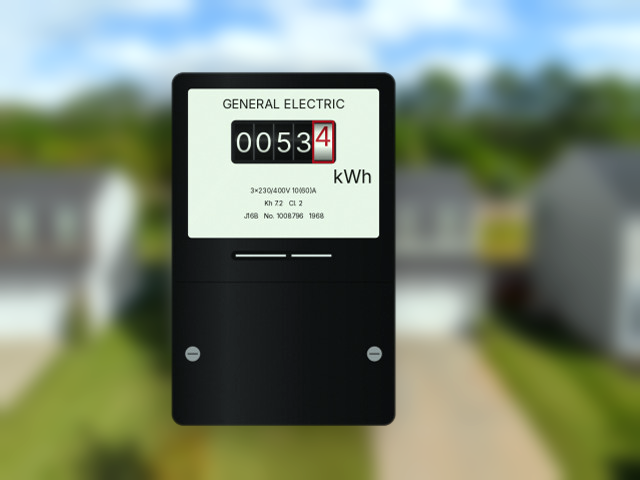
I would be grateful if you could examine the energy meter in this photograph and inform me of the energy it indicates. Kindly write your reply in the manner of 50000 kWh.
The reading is 53.4 kWh
